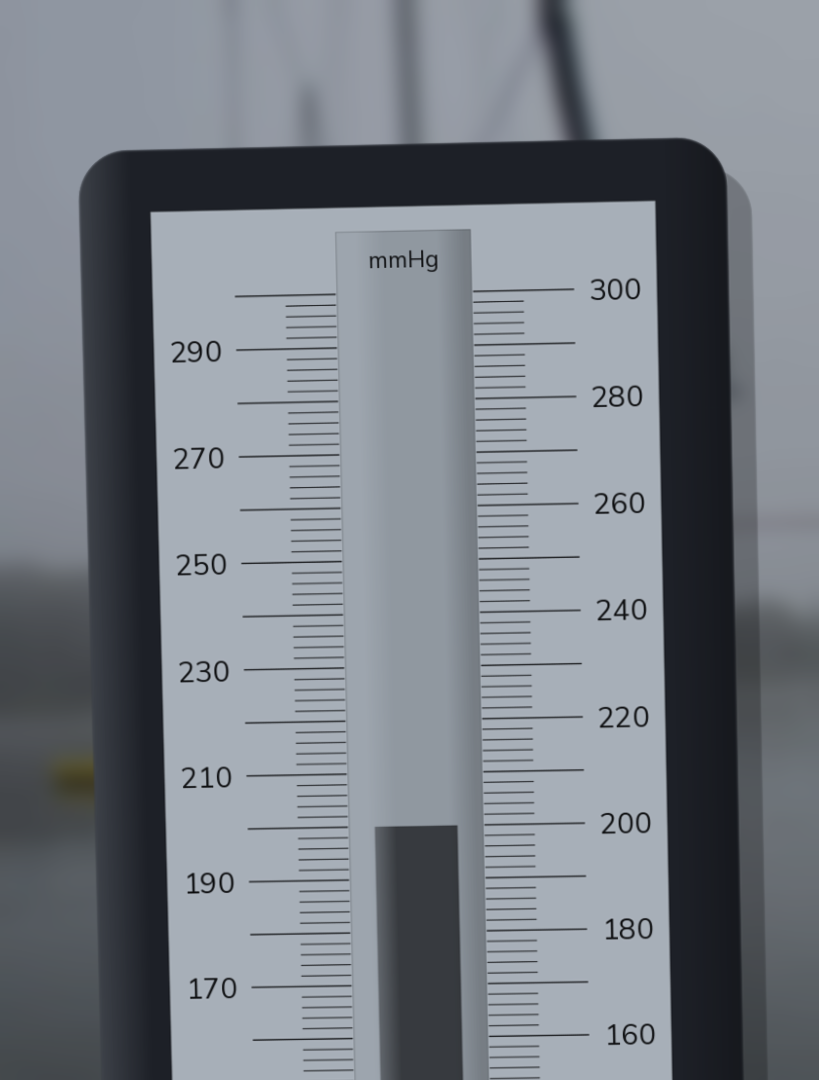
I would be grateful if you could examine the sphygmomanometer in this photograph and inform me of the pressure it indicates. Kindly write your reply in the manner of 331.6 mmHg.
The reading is 200 mmHg
